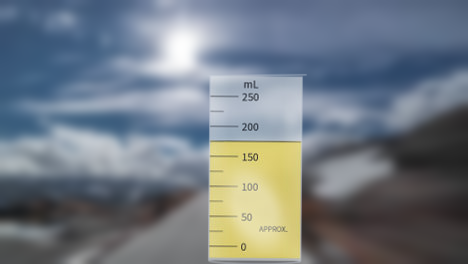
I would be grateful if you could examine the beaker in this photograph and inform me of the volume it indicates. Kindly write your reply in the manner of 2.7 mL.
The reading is 175 mL
